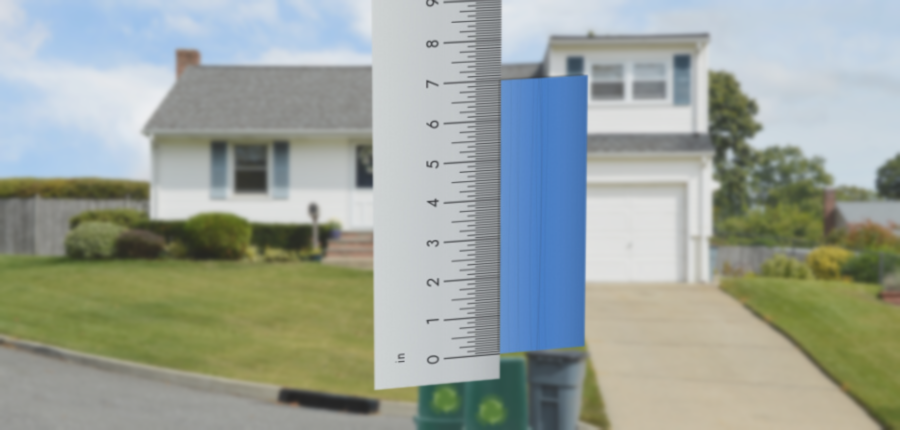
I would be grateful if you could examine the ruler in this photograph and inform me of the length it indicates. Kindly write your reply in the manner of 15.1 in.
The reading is 7 in
